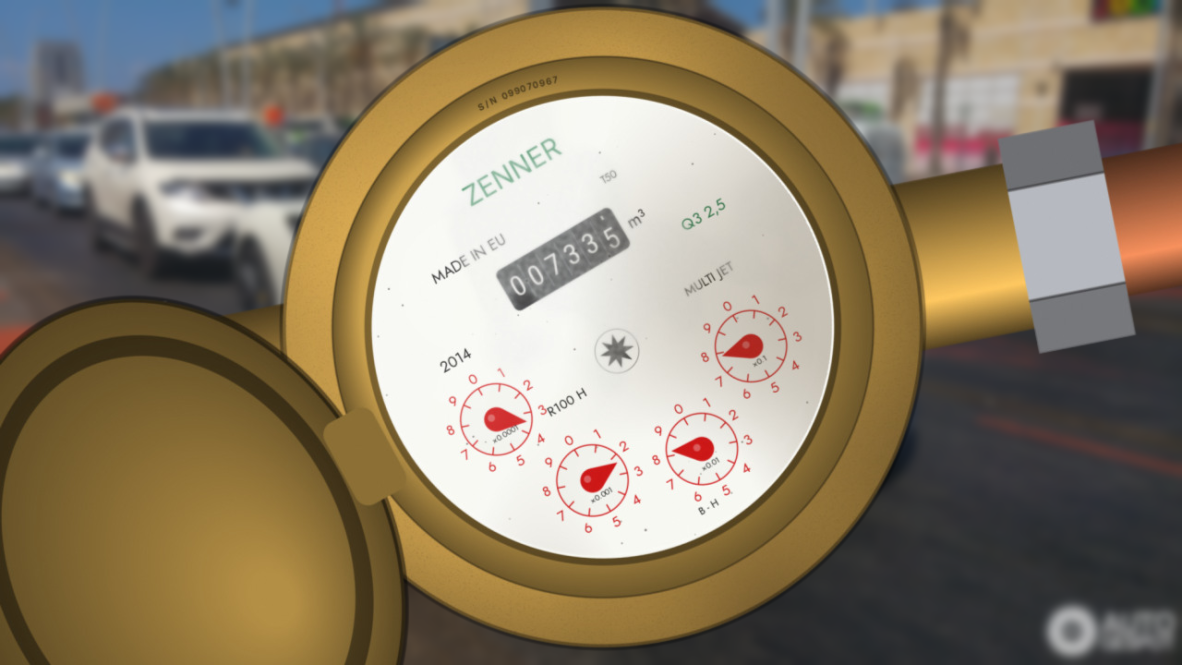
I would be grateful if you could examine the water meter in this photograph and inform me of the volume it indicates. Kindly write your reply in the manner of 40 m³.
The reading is 7334.7823 m³
